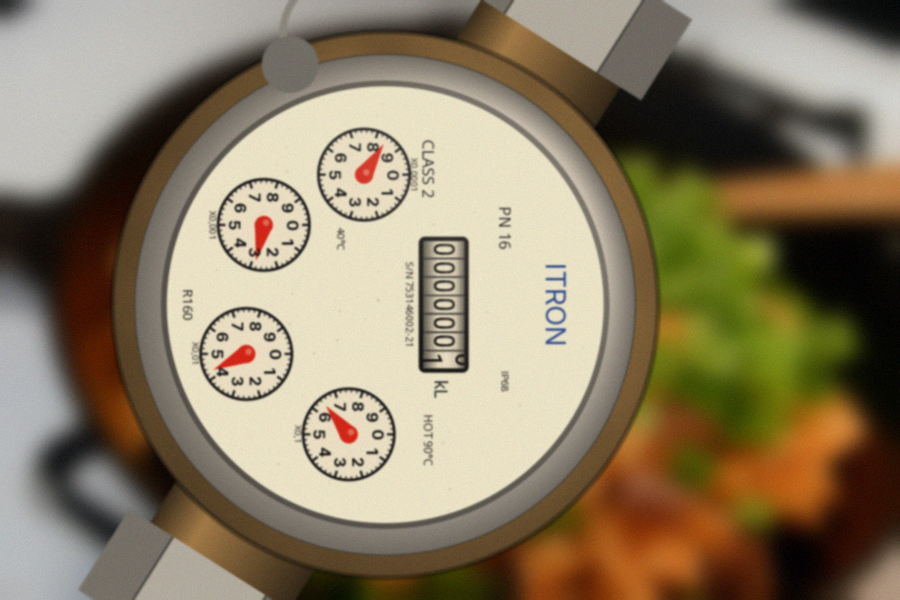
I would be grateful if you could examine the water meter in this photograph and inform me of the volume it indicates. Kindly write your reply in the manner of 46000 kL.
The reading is 0.6428 kL
